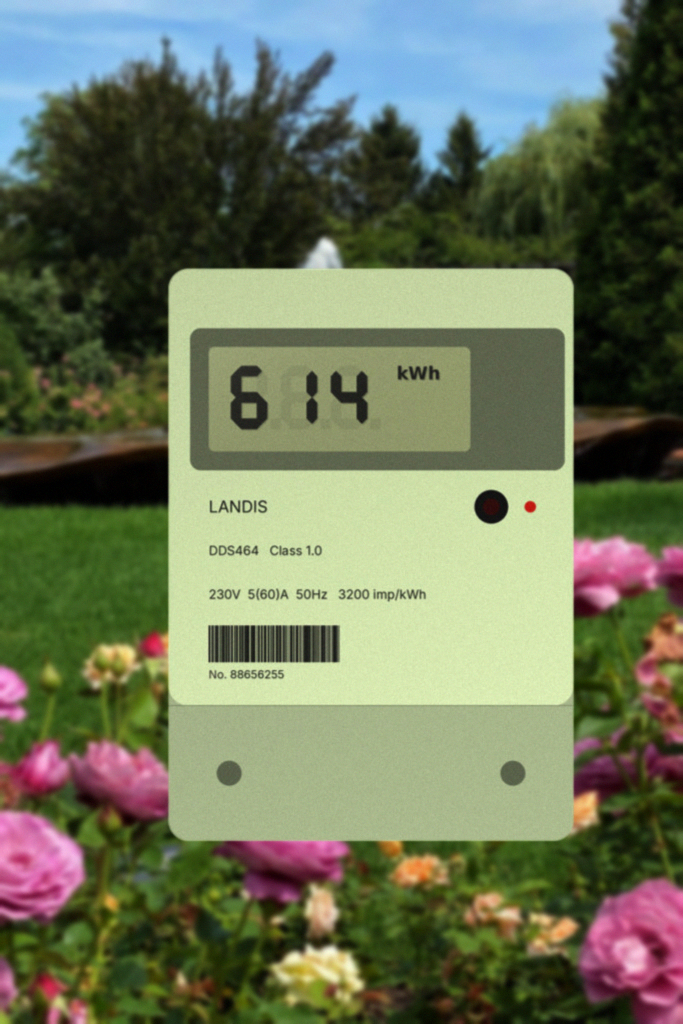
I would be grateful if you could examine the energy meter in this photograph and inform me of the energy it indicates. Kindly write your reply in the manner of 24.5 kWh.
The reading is 614 kWh
